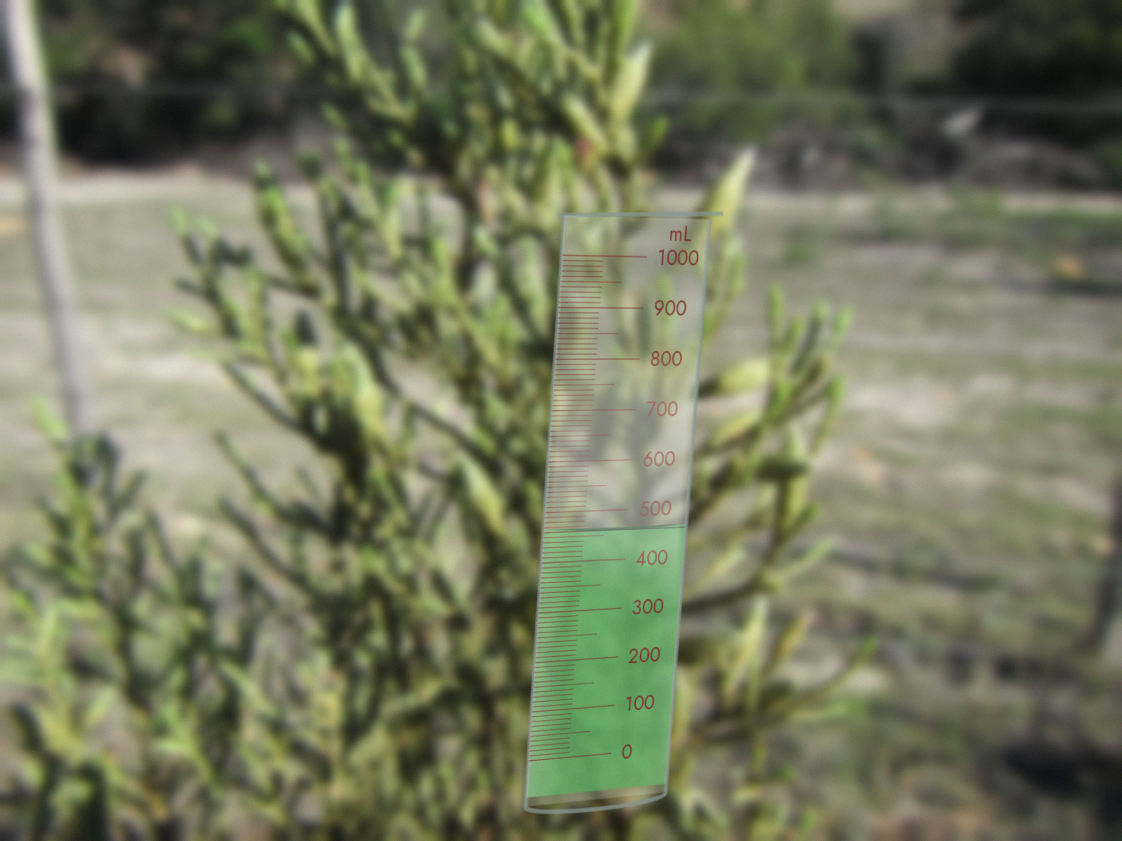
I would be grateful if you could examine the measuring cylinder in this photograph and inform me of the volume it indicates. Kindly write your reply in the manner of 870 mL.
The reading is 460 mL
